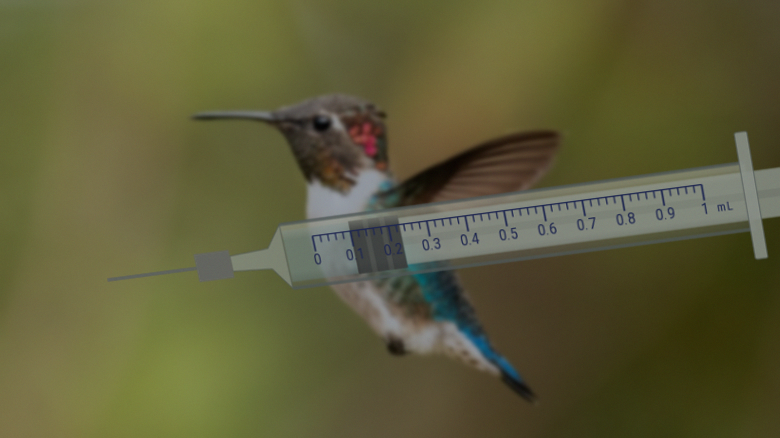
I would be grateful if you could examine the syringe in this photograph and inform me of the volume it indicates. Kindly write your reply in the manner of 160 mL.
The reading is 0.1 mL
